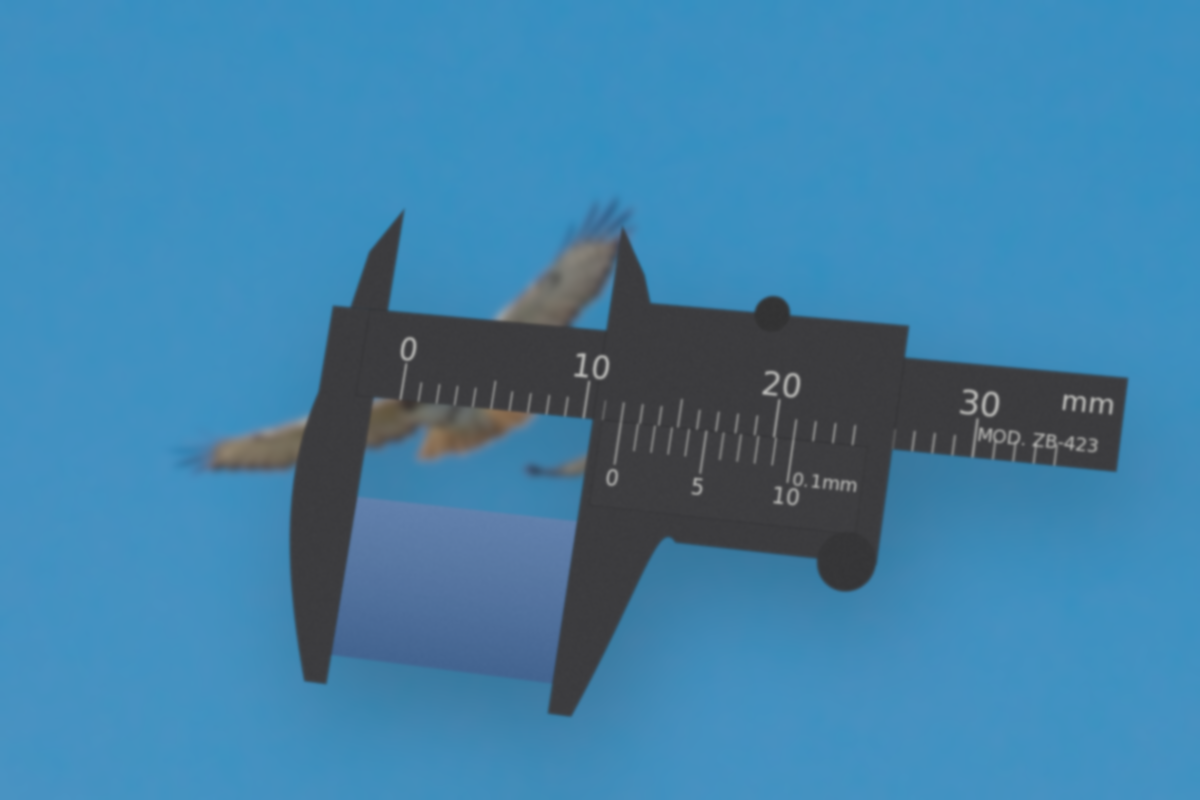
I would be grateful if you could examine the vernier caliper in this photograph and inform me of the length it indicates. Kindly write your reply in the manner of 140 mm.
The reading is 12.0 mm
